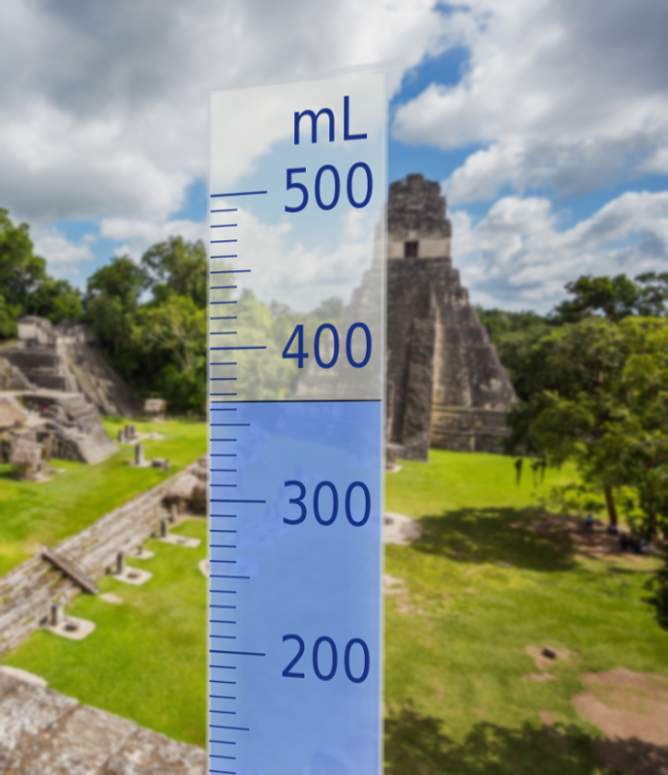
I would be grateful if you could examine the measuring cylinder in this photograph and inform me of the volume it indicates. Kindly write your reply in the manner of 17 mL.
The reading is 365 mL
